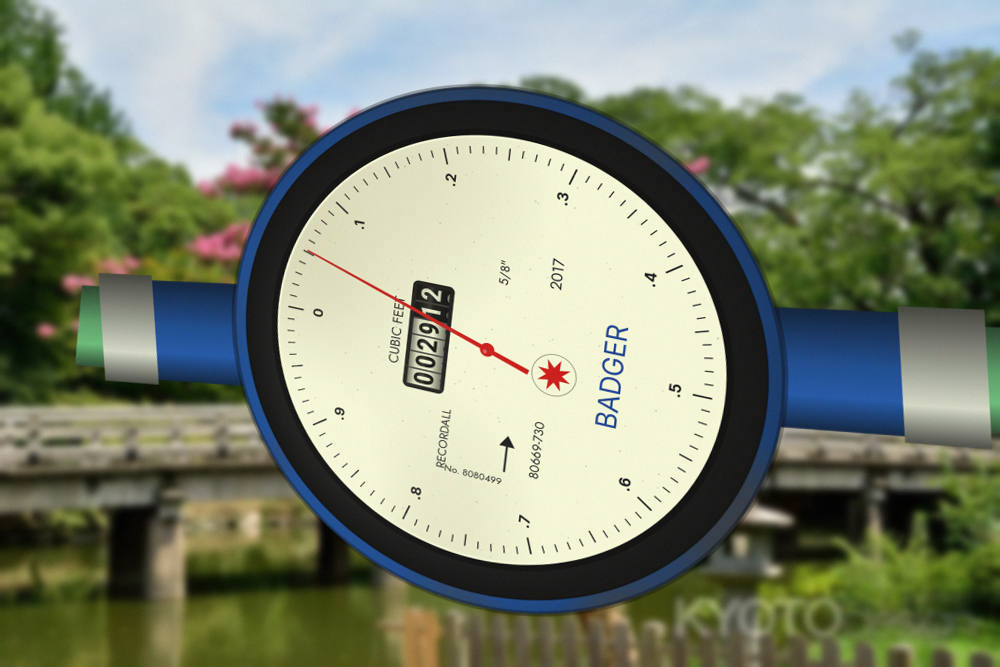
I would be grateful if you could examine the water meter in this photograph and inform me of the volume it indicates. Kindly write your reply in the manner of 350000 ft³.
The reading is 2912.05 ft³
